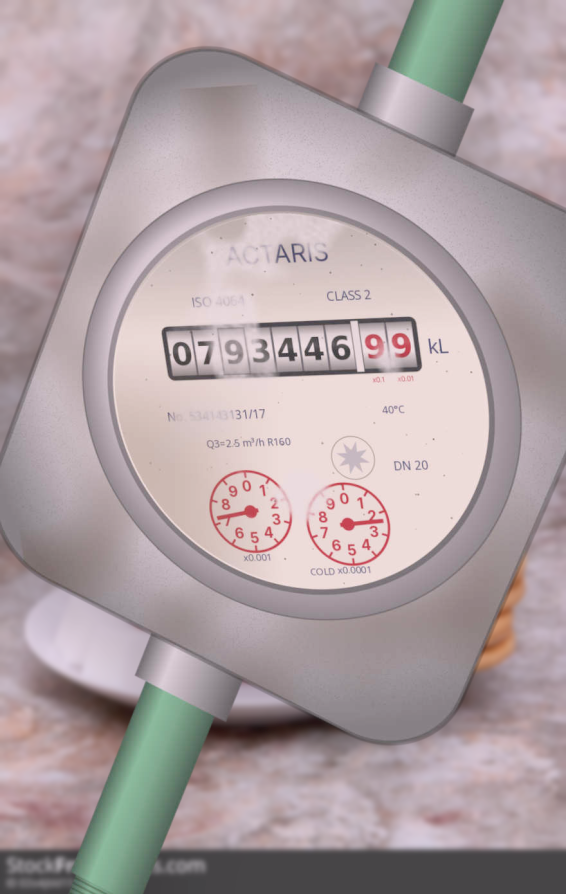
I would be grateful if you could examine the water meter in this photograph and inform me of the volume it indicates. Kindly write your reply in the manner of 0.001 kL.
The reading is 793446.9972 kL
